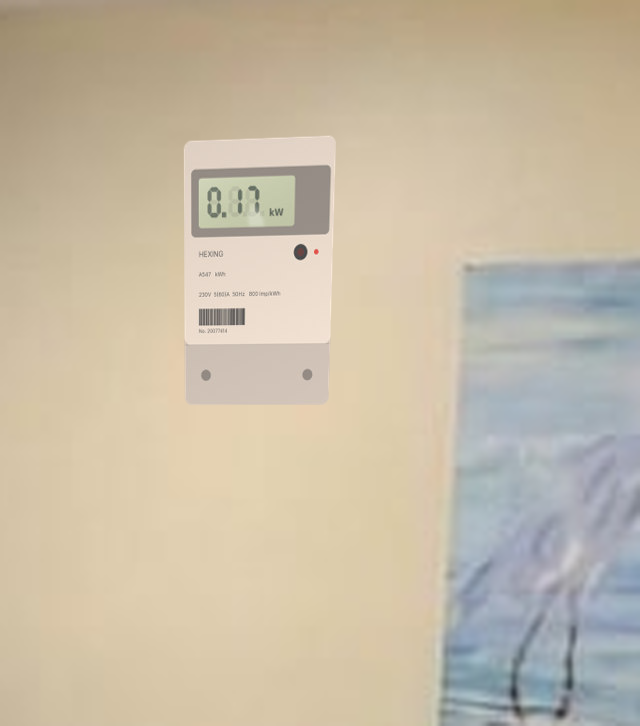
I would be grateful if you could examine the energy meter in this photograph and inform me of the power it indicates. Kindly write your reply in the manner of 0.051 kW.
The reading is 0.17 kW
